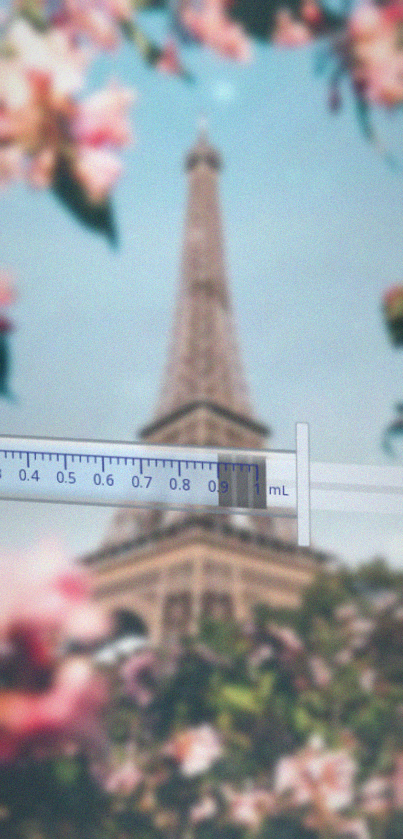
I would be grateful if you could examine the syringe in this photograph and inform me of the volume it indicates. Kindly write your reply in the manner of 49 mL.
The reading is 0.9 mL
